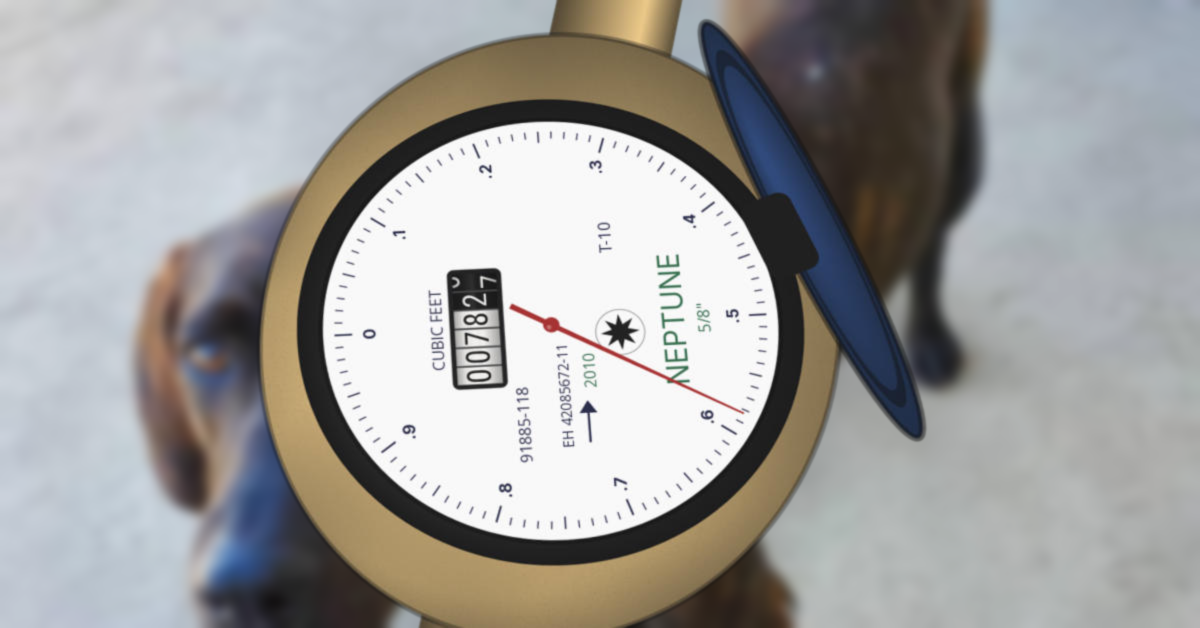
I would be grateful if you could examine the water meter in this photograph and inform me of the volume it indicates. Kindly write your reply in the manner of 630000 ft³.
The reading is 7826.58 ft³
